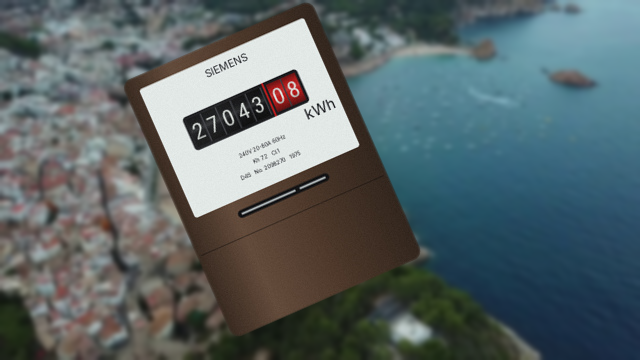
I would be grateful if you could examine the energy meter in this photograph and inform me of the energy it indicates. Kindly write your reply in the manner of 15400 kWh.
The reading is 27043.08 kWh
